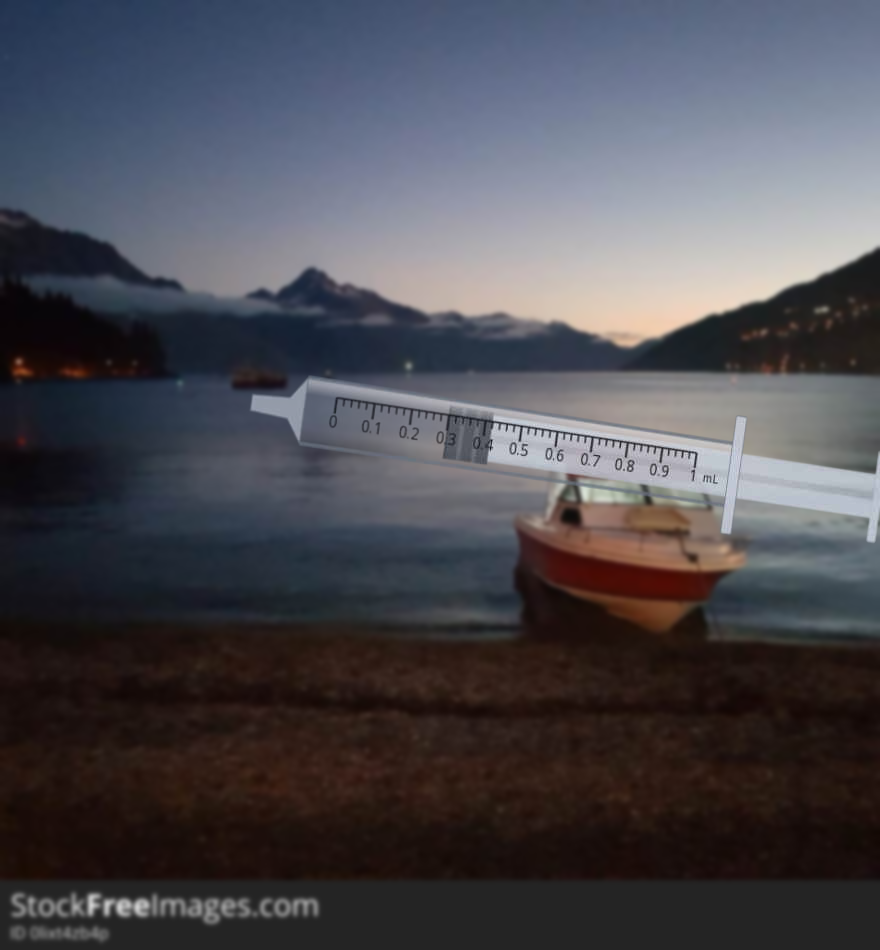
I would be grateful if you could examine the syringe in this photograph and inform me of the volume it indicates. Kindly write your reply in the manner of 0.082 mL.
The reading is 0.3 mL
